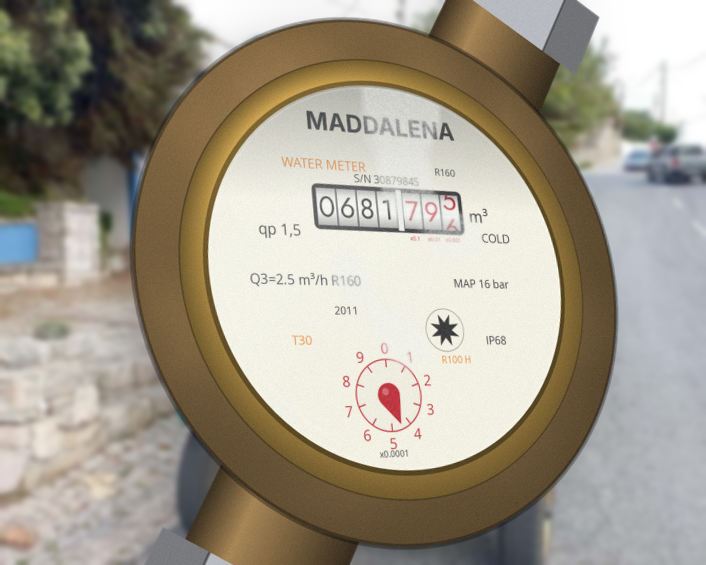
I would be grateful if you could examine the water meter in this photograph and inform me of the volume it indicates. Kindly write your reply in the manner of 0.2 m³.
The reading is 681.7954 m³
